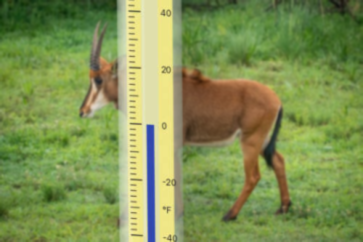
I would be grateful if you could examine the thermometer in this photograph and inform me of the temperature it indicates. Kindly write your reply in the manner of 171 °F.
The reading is 0 °F
